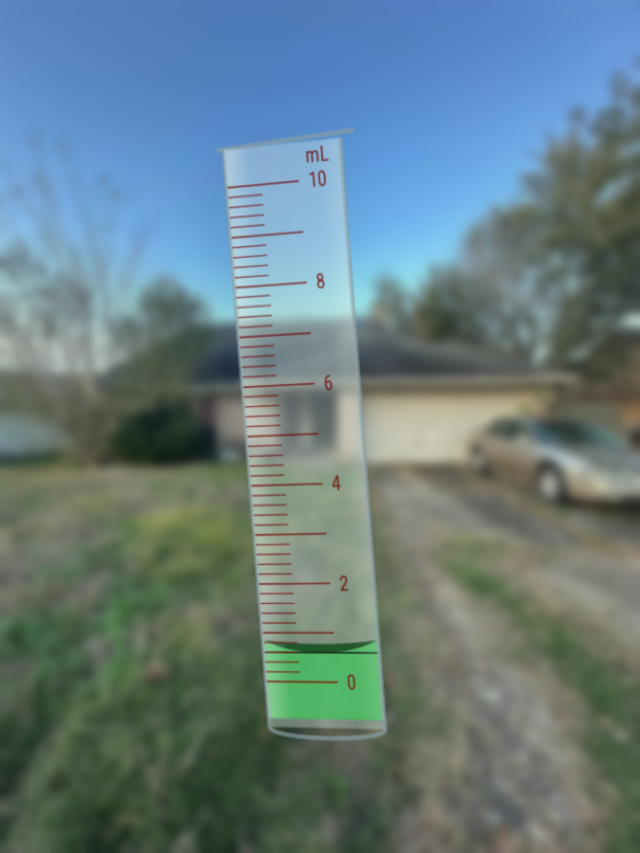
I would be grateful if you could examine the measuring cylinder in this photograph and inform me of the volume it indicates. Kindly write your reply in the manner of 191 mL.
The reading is 0.6 mL
